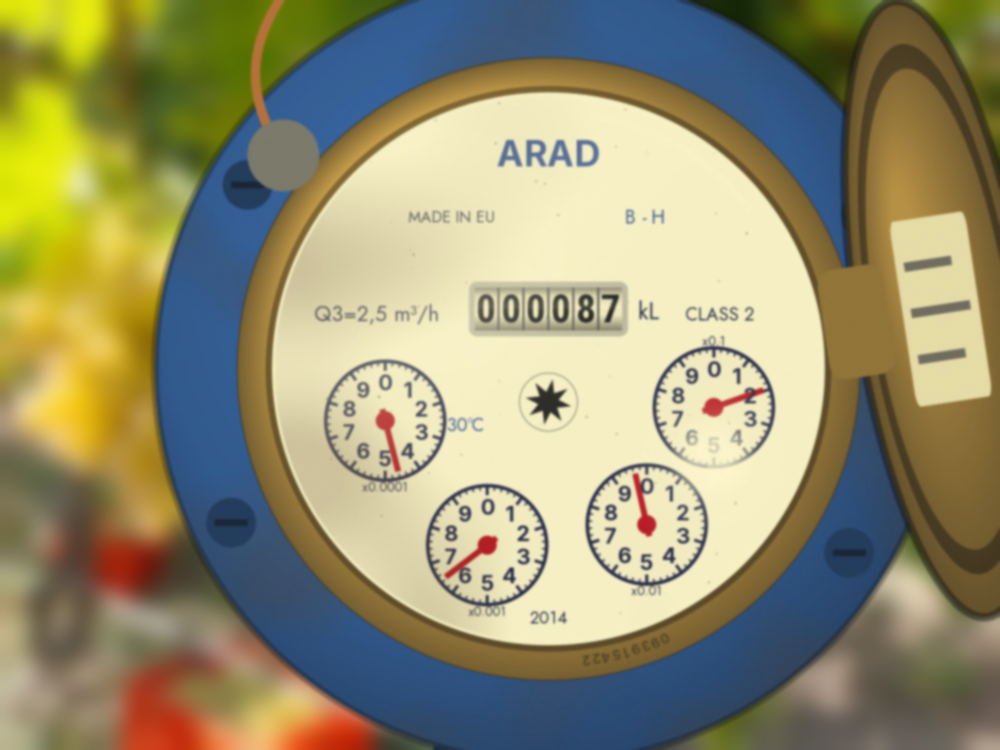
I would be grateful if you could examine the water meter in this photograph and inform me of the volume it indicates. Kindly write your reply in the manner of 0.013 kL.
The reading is 87.1964 kL
